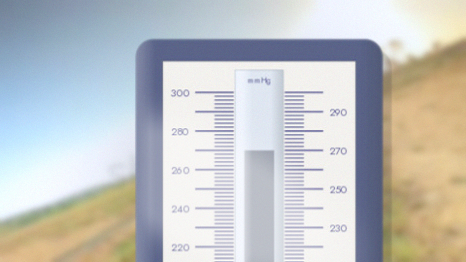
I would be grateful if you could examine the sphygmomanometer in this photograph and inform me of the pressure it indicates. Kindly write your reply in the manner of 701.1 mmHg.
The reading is 270 mmHg
